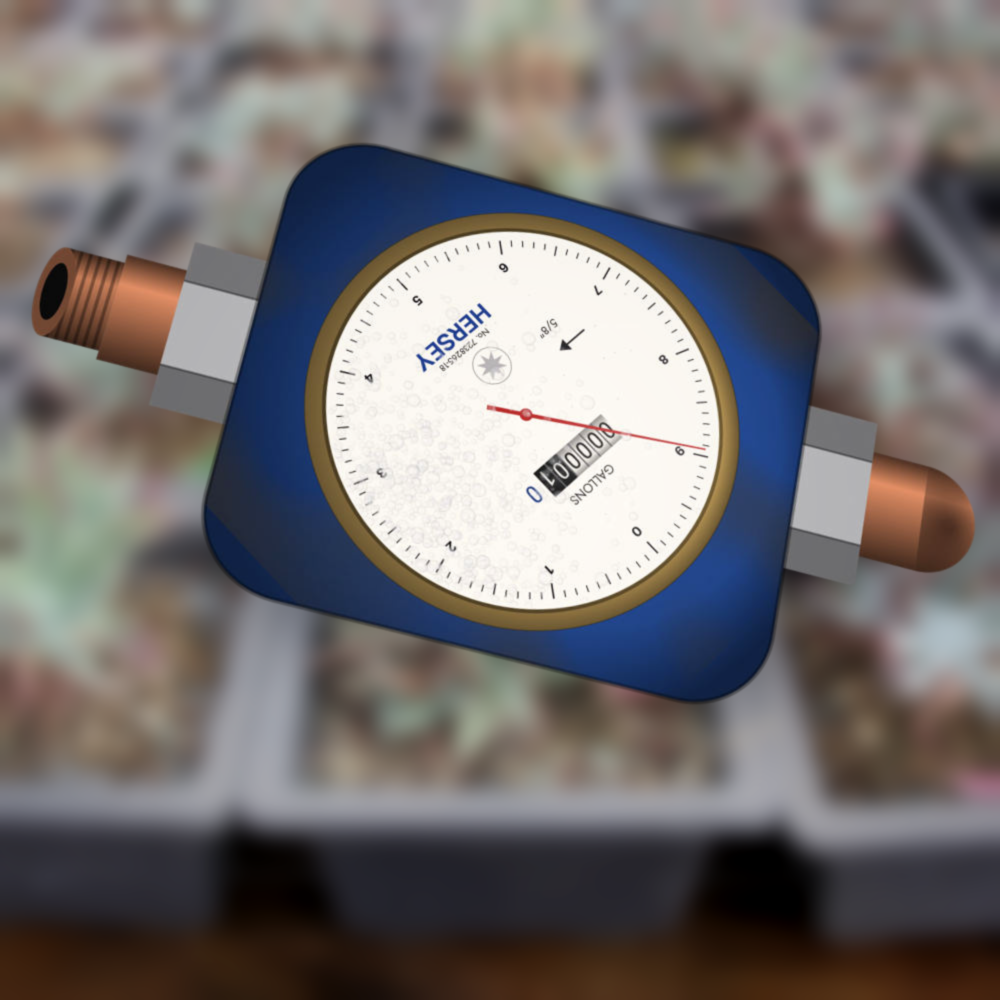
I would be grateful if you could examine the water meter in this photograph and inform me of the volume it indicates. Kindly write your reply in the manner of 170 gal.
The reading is 8.9 gal
